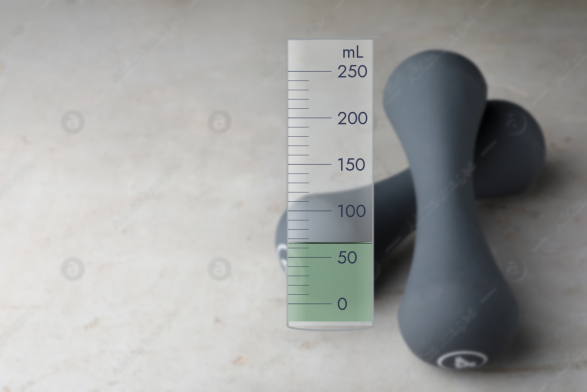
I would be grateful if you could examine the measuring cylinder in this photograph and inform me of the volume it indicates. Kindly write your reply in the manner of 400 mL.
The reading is 65 mL
